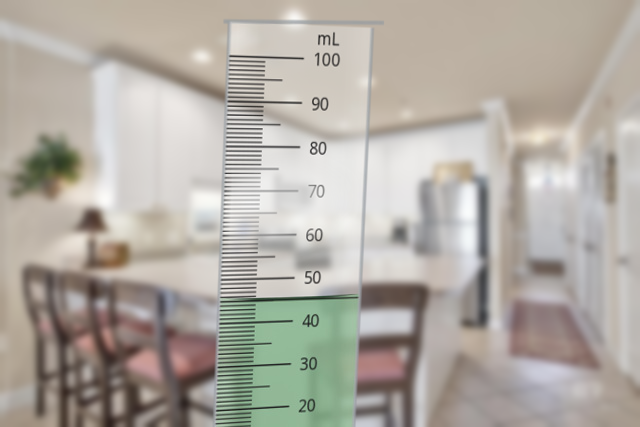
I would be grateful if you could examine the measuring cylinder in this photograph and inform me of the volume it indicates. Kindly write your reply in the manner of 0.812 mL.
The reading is 45 mL
